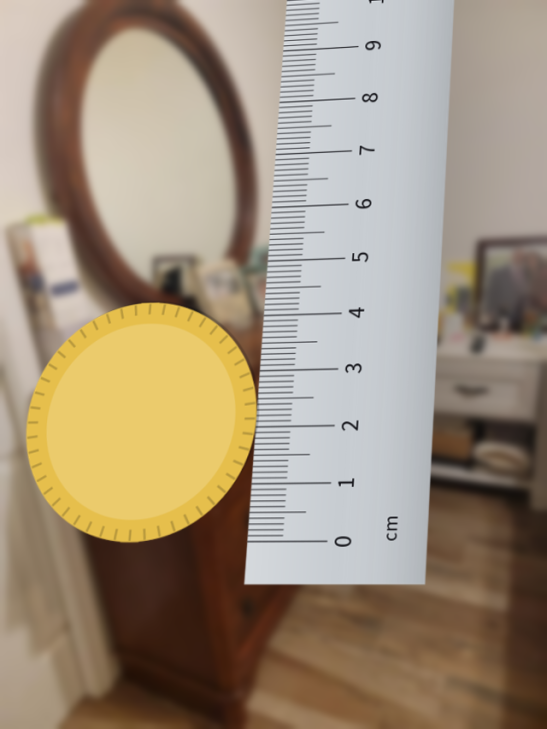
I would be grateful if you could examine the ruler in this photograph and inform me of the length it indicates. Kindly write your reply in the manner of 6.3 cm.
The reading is 4.3 cm
